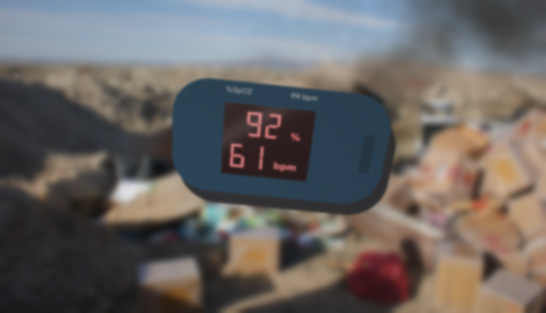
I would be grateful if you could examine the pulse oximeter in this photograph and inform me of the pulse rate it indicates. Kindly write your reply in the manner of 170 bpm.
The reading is 61 bpm
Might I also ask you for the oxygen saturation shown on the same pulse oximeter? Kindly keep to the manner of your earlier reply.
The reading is 92 %
